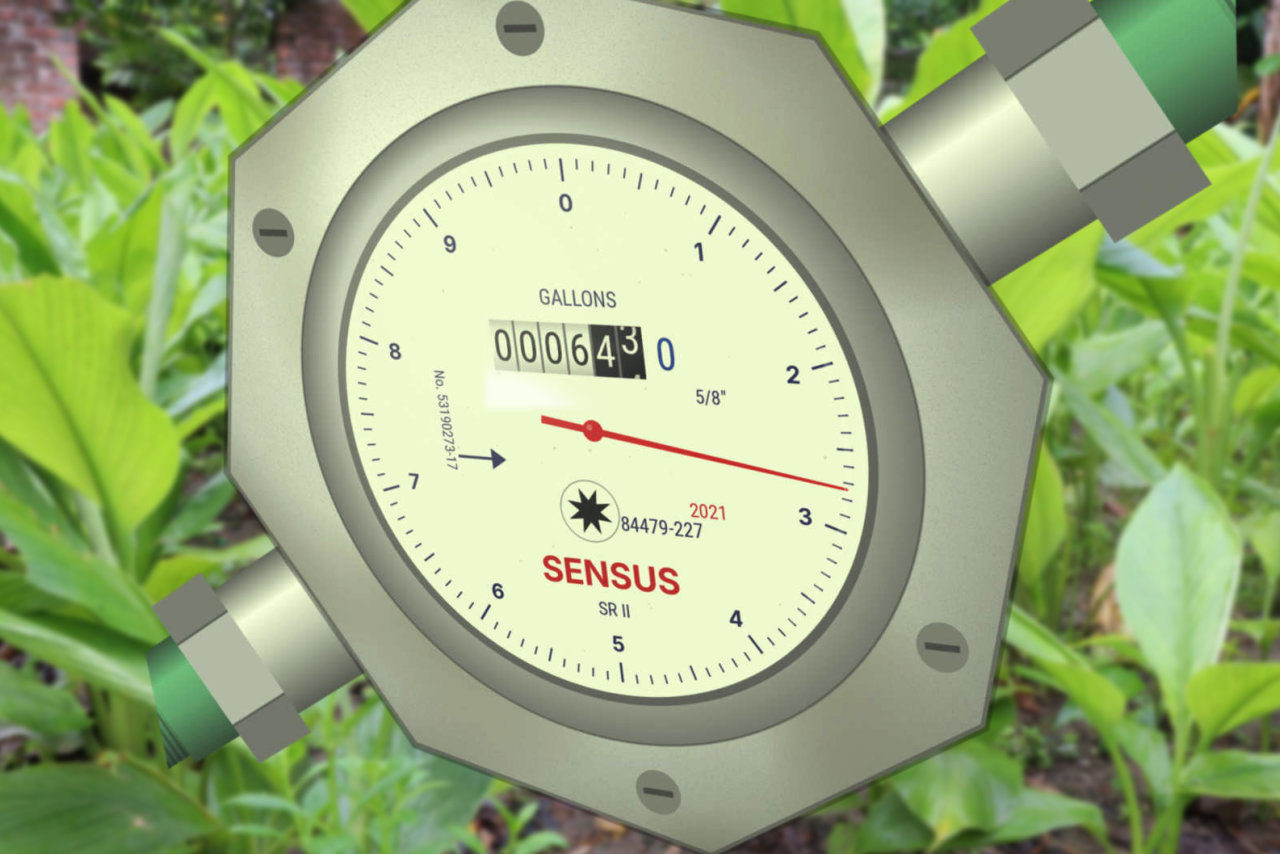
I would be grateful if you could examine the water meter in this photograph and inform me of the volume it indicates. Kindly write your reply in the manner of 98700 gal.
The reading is 6432.7 gal
